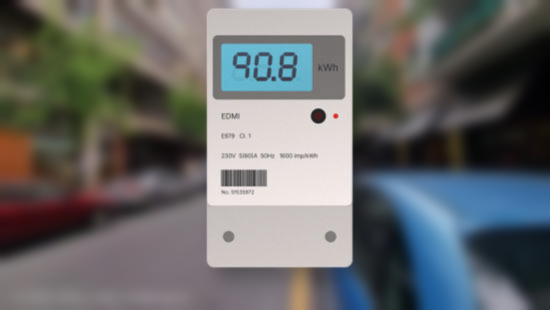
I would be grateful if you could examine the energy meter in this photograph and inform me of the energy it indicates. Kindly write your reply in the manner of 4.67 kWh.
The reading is 90.8 kWh
